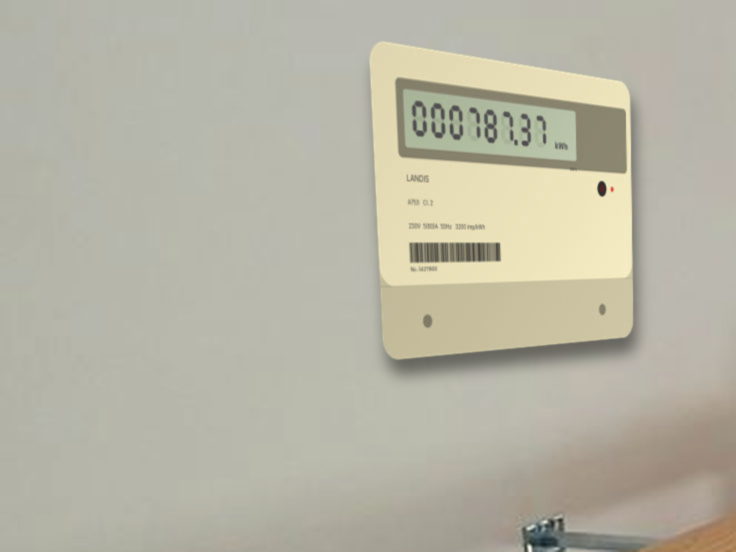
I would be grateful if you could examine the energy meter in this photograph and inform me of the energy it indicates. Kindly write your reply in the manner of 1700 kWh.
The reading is 787.37 kWh
